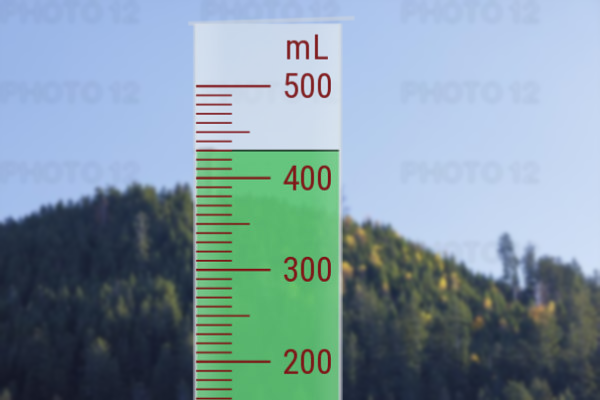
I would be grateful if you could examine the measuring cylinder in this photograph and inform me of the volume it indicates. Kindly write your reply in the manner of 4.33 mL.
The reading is 430 mL
